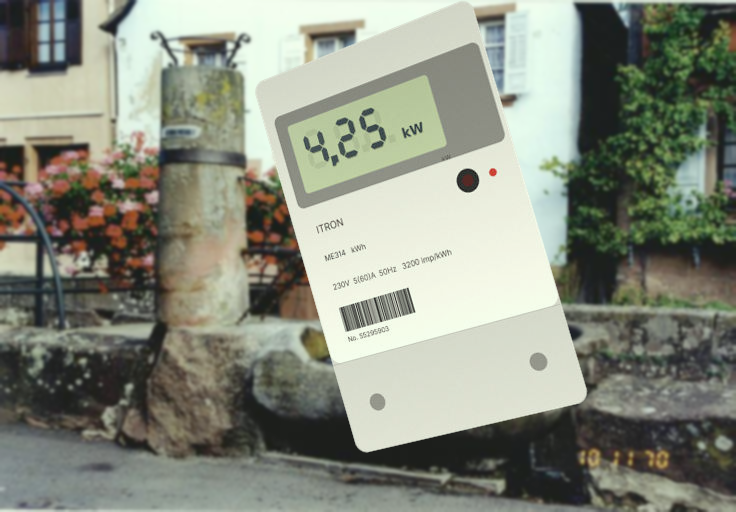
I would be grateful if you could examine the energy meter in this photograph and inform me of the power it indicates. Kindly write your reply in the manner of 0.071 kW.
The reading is 4.25 kW
